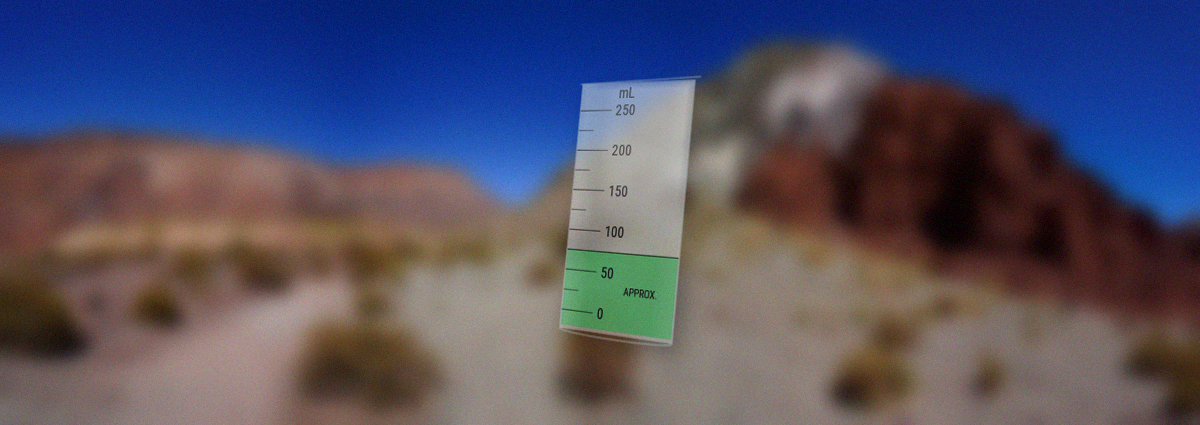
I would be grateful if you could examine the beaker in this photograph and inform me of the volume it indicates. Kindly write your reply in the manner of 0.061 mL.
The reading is 75 mL
